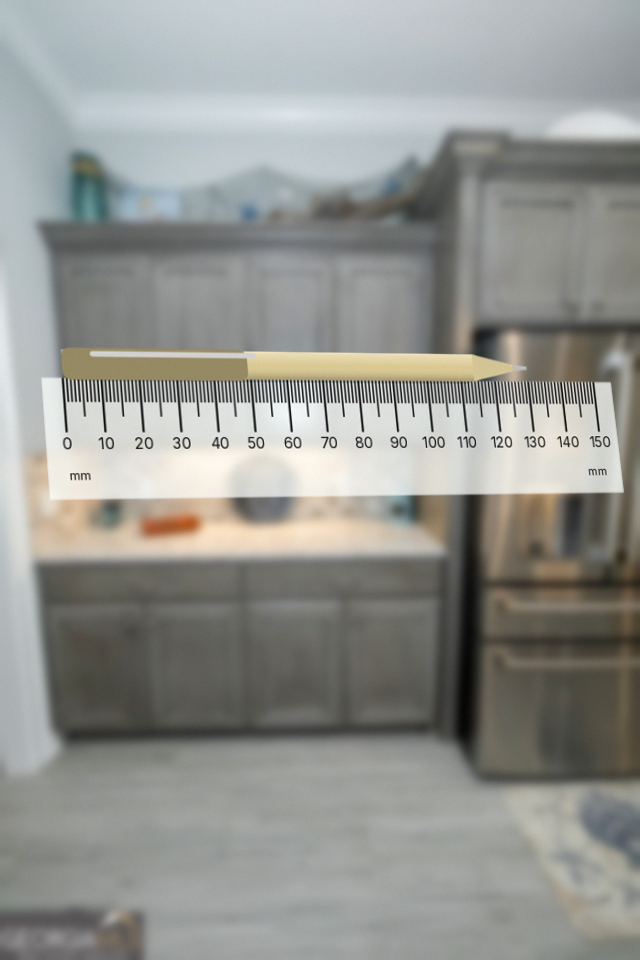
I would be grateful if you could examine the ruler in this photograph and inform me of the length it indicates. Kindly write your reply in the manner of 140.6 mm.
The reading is 130 mm
